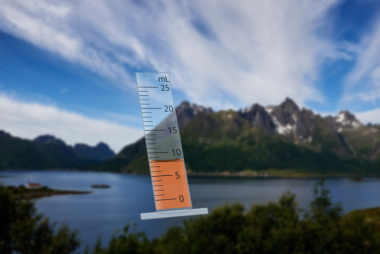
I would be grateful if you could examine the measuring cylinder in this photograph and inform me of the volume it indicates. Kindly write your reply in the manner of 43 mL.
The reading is 8 mL
